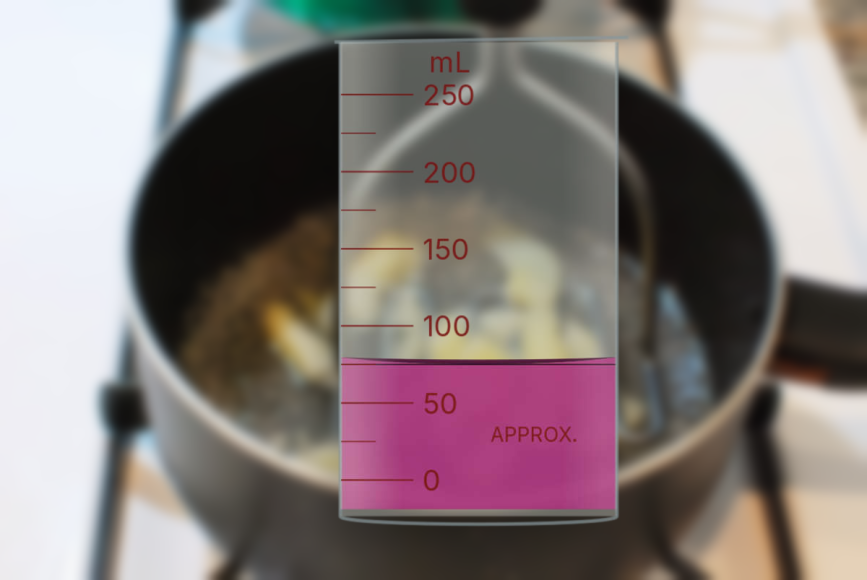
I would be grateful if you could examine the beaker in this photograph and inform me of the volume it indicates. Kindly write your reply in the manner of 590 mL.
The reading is 75 mL
